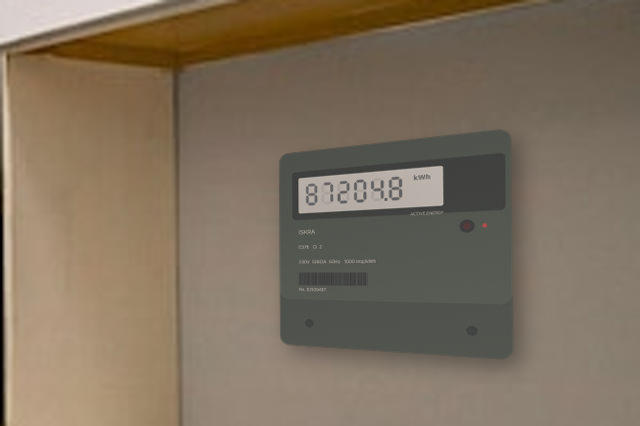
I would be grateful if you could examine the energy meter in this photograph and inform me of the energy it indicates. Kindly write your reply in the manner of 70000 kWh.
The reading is 87204.8 kWh
